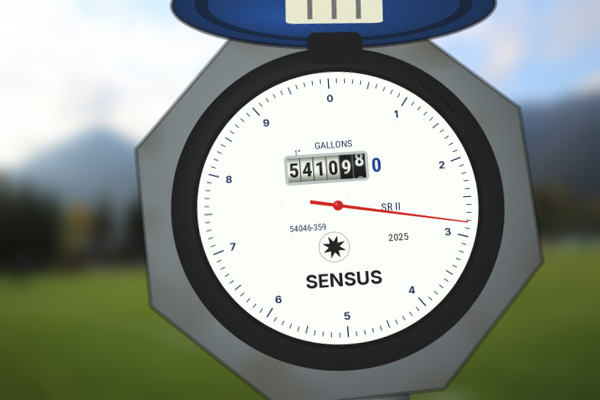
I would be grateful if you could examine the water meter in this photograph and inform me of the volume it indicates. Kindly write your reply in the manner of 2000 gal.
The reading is 5410982.8 gal
